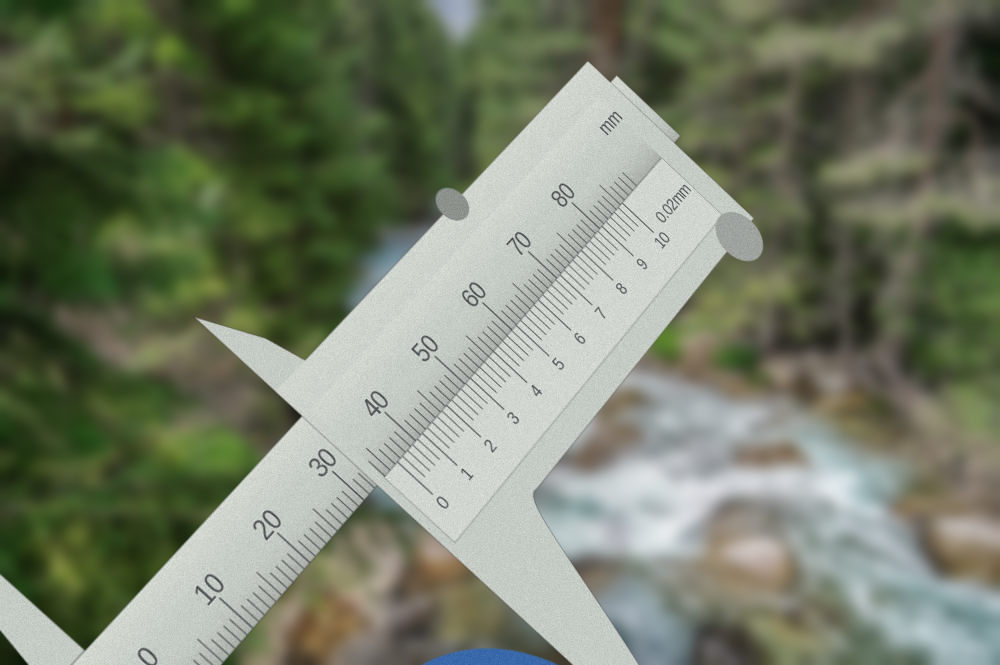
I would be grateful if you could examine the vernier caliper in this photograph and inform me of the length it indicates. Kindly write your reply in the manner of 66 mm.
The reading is 36.4 mm
